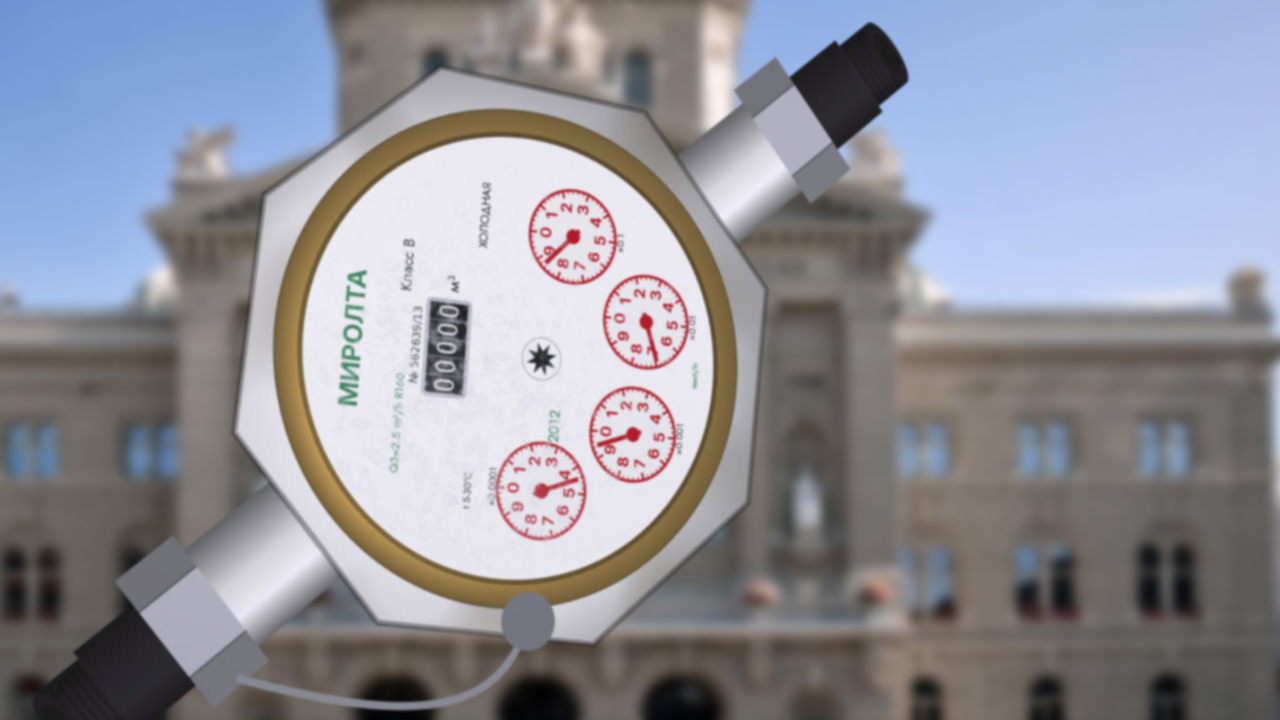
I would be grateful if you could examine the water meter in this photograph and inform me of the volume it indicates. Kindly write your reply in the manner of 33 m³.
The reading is 0.8694 m³
